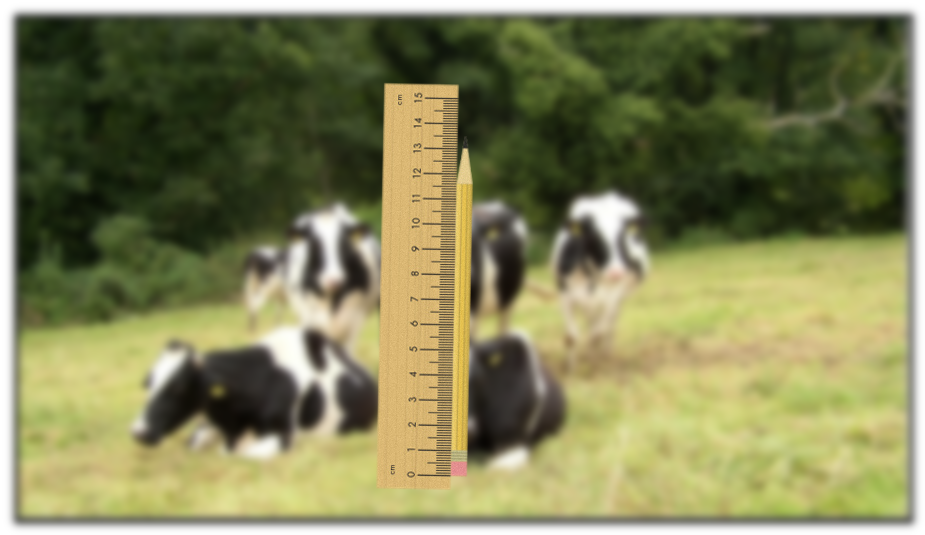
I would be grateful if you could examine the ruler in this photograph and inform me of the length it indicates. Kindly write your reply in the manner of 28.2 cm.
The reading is 13.5 cm
